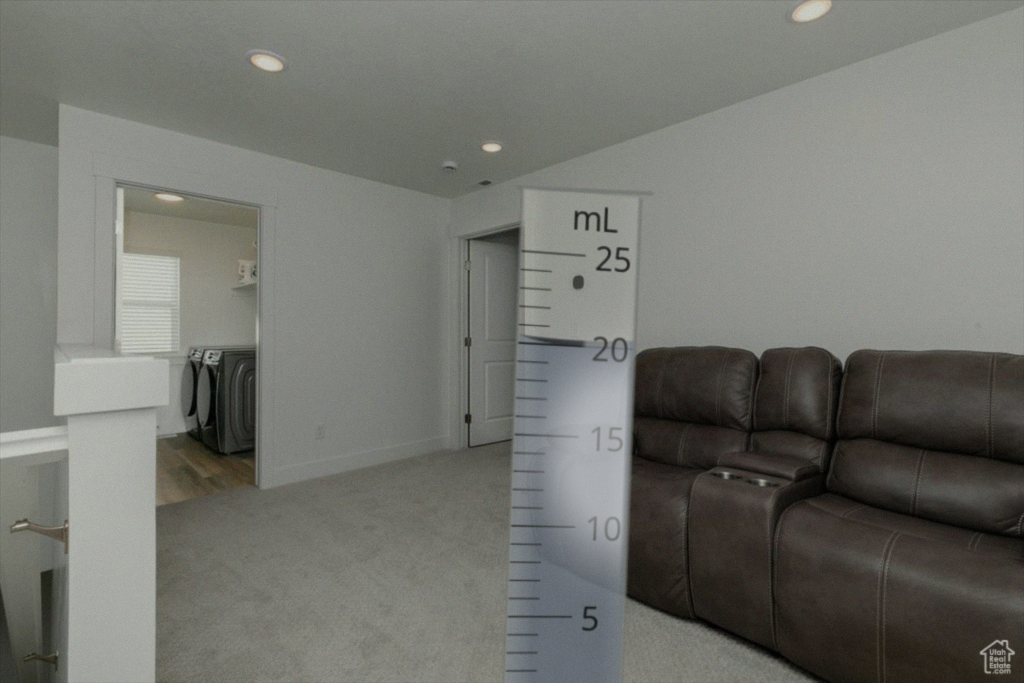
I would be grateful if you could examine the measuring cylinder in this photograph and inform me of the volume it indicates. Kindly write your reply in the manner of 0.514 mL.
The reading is 20 mL
